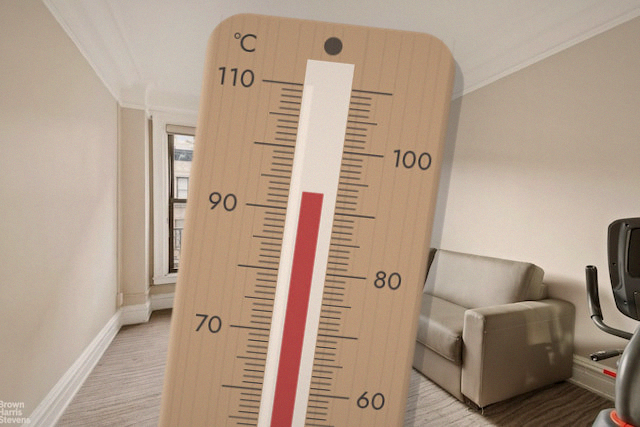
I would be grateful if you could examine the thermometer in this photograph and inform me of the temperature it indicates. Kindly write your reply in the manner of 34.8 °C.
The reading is 93 °C
